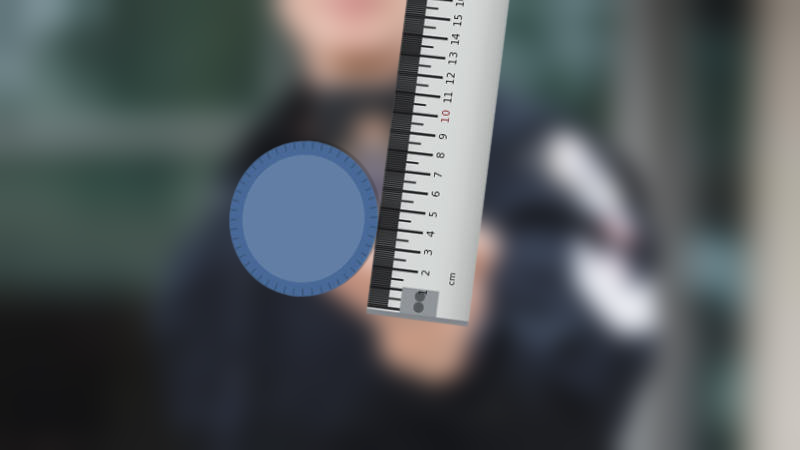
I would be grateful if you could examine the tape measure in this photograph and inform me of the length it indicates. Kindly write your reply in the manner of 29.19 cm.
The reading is 8 cm
